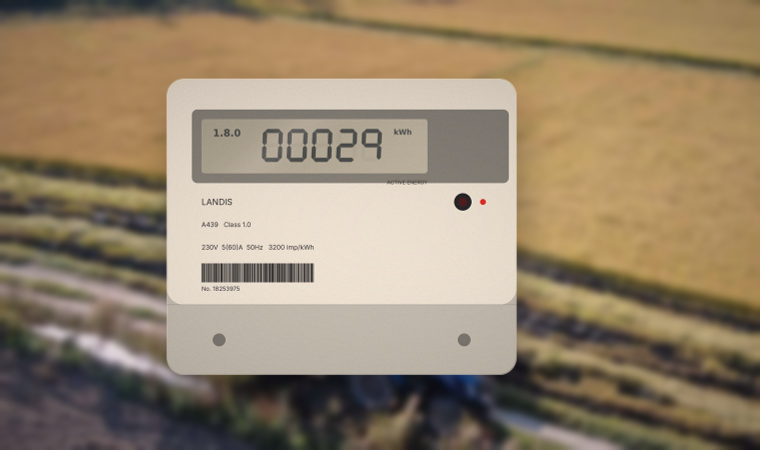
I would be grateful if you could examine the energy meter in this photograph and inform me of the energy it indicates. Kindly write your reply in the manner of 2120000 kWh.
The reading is 29 kWh
